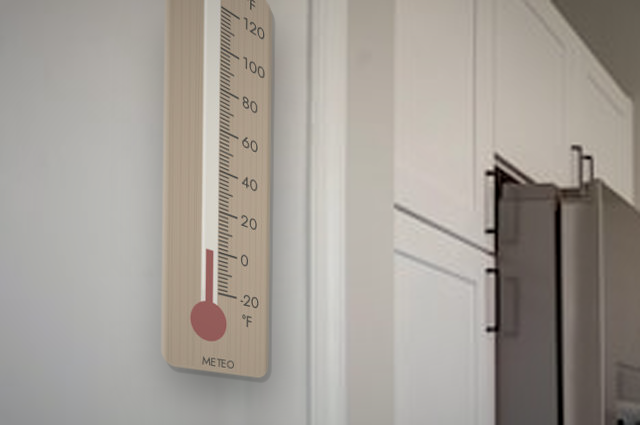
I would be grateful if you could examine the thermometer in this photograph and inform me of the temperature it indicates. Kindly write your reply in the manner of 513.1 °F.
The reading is 0 °F
